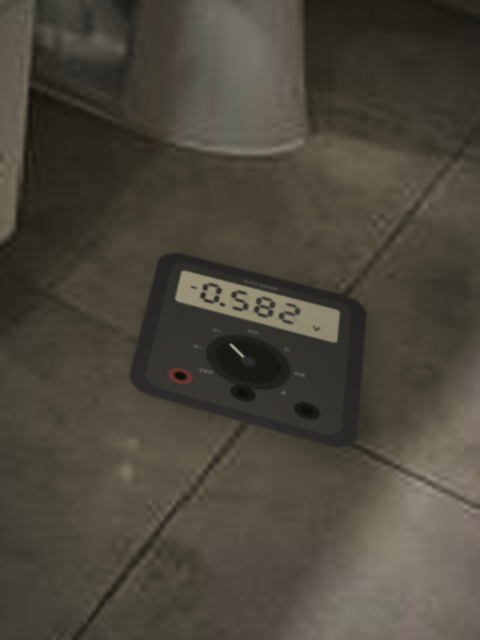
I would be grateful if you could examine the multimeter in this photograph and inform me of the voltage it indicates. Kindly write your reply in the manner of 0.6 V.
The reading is -0.582 V
